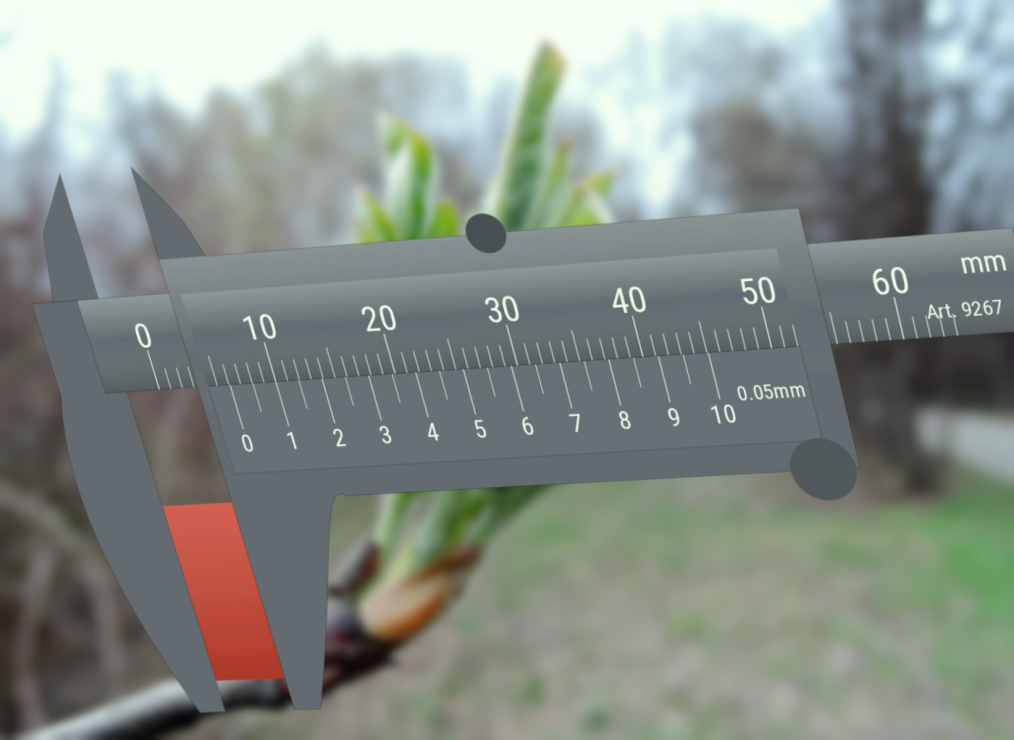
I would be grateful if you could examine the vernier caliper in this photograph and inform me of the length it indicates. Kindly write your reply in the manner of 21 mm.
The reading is 6.1 mm
